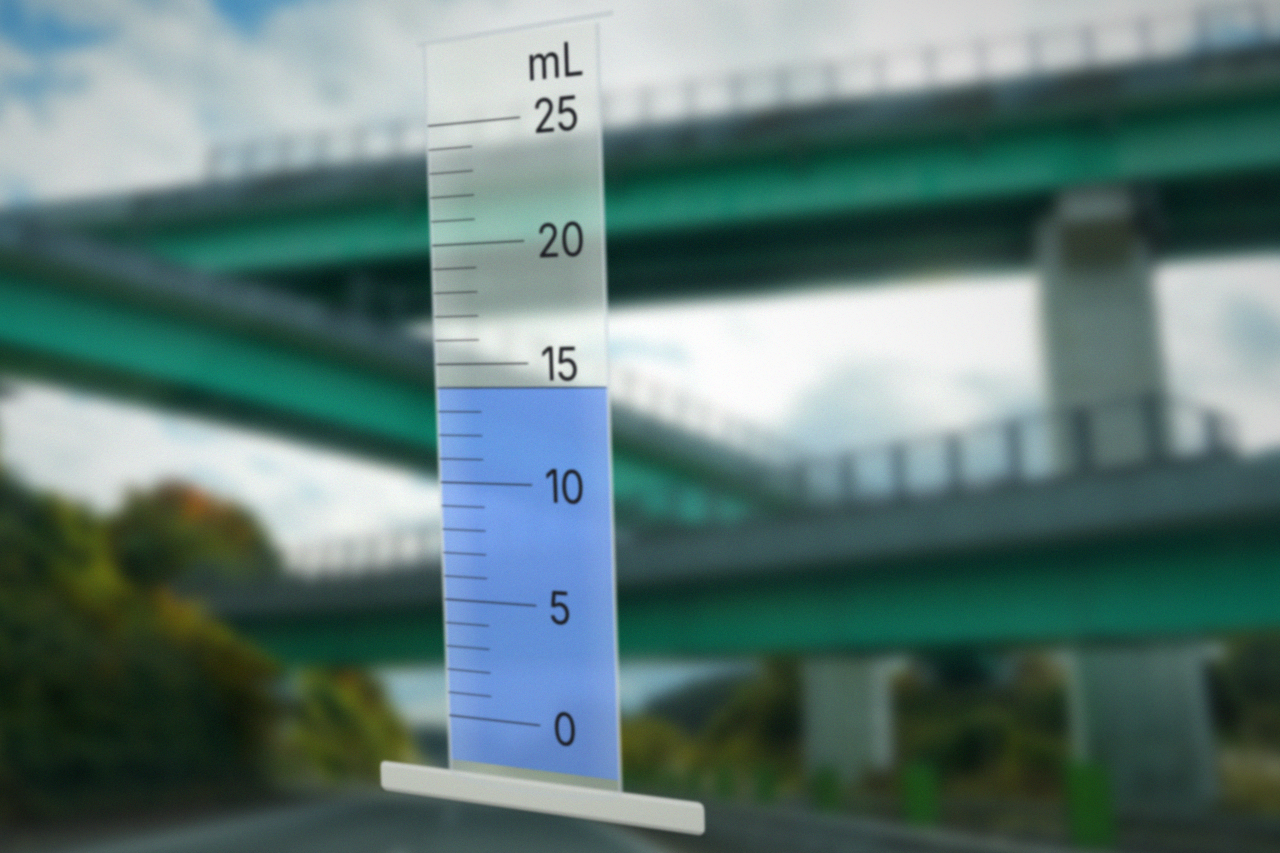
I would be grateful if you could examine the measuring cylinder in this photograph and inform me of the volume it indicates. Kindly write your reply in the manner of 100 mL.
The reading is 14 mL
